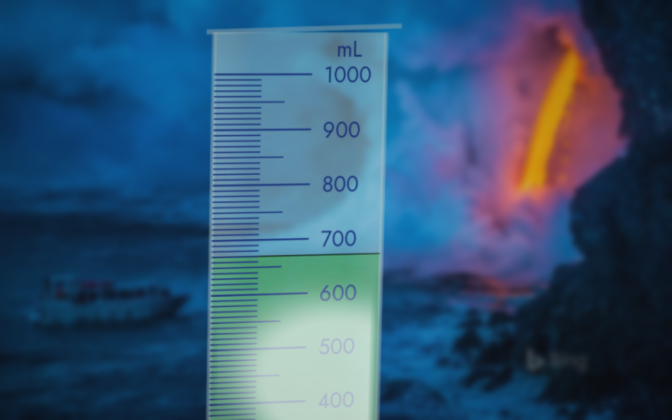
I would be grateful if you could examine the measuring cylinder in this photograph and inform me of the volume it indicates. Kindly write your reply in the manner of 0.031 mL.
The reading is 670 mL
